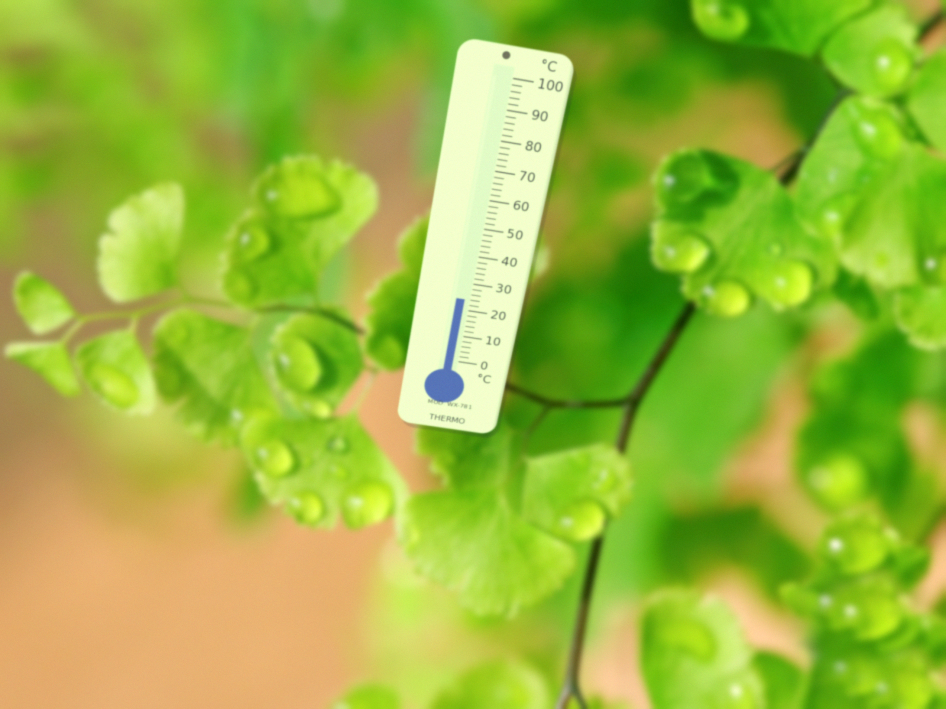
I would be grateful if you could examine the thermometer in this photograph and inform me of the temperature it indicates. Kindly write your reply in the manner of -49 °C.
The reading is 24 °C
